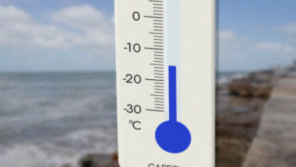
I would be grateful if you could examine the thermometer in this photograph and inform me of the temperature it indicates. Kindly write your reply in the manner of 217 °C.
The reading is -15 °C
